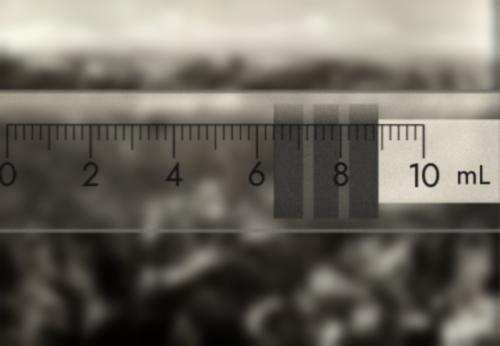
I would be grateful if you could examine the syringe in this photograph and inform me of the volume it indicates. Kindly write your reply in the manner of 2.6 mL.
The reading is 6.4 mL
